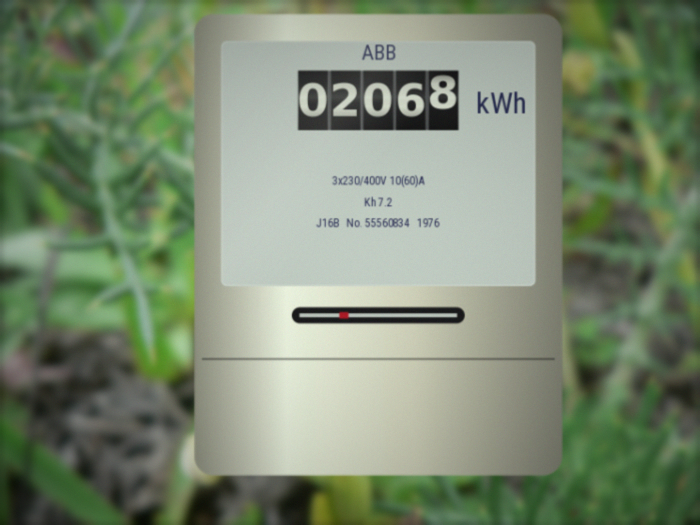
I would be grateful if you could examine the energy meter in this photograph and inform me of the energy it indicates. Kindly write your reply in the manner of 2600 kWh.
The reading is 2068 kWh
